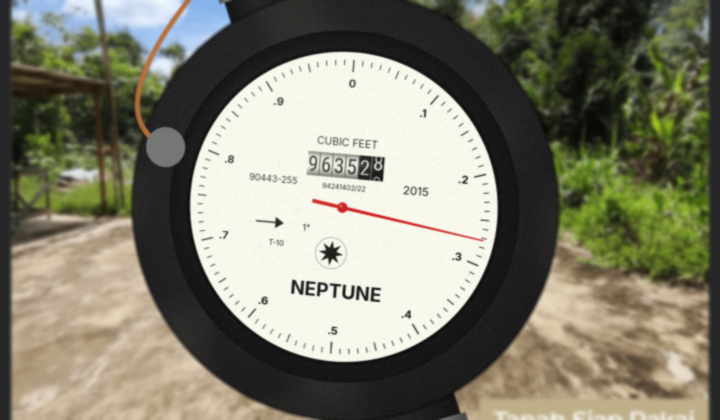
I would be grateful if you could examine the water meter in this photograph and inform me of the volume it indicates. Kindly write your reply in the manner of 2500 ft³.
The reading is 963528.27 ft³
